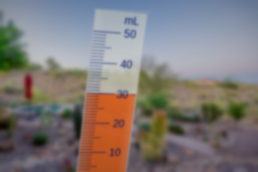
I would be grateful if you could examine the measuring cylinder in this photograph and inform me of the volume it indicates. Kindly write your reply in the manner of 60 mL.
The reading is 30 mL
